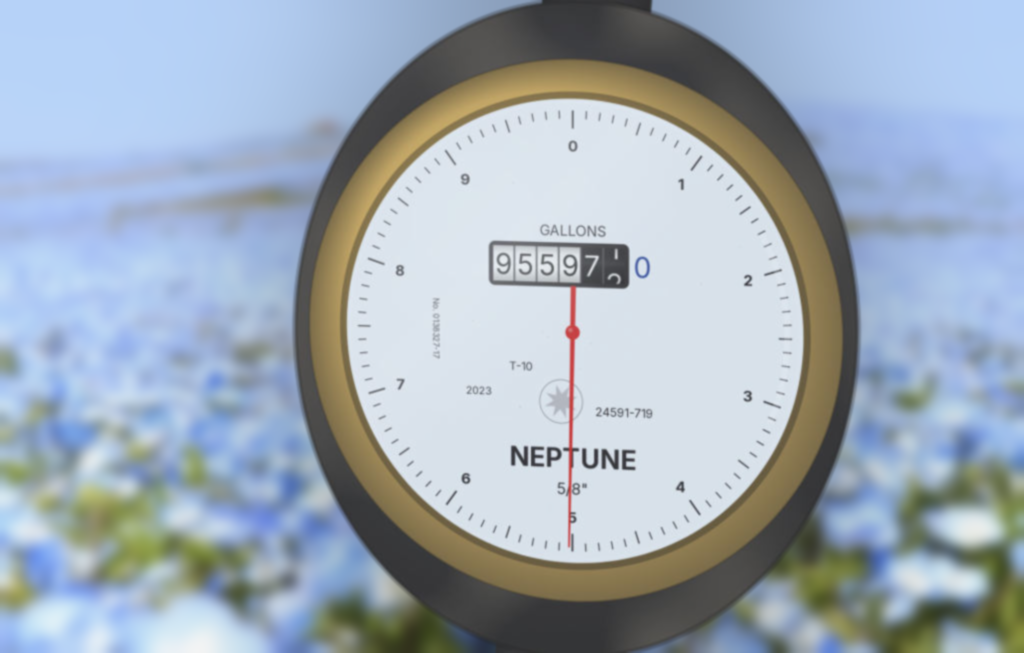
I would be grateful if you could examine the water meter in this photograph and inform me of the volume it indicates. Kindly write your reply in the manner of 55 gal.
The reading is 9559715.0 gal
